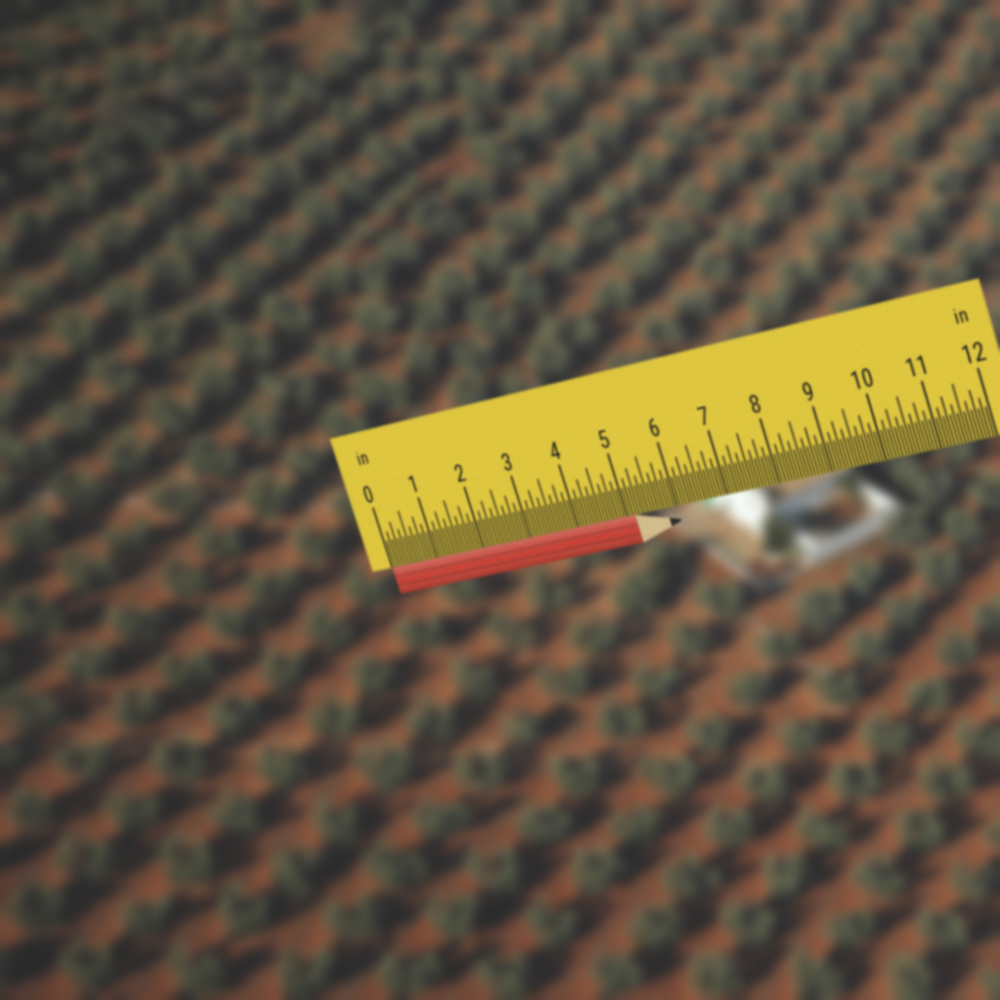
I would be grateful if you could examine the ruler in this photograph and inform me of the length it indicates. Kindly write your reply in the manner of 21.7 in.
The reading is 6 in
